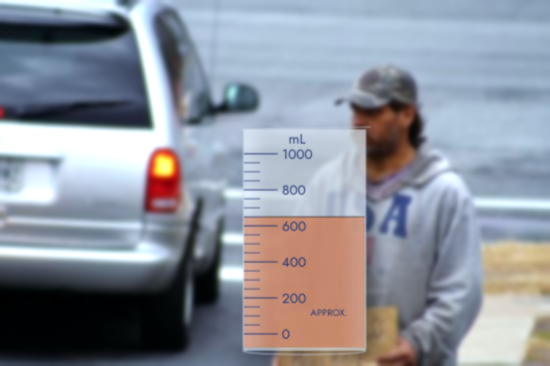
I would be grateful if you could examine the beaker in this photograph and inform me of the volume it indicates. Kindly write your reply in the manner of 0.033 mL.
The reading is 650 mL
